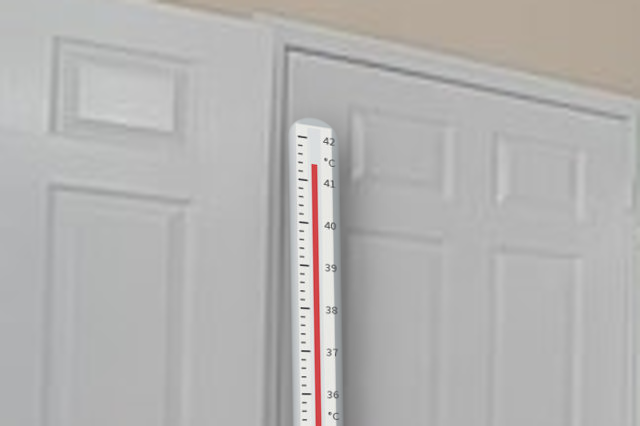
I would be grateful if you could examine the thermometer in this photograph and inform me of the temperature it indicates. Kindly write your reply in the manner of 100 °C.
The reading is 41.4 °C
